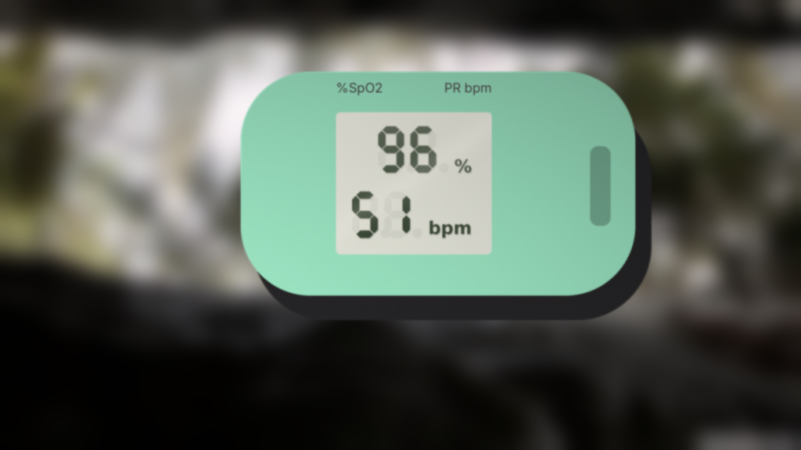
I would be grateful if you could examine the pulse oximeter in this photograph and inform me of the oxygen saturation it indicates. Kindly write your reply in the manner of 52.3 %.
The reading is 96 %
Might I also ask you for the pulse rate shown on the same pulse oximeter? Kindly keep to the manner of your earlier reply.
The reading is 51 bpm
